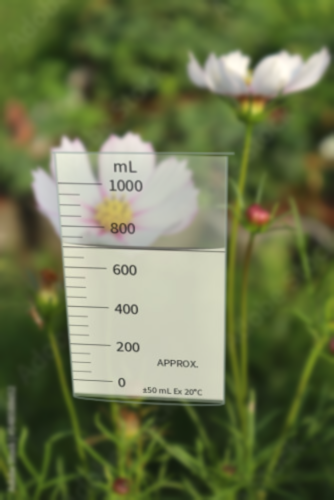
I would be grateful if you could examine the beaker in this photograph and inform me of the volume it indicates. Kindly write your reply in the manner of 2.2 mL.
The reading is 700 mL
